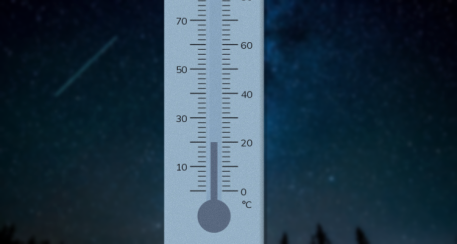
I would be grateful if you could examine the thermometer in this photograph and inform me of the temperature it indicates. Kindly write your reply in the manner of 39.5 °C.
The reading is 20 °C
